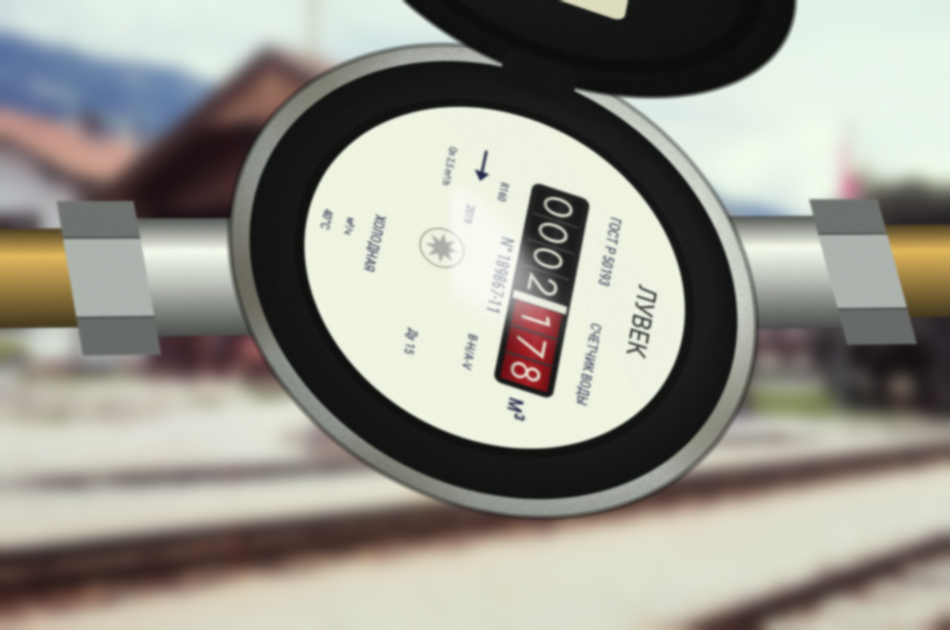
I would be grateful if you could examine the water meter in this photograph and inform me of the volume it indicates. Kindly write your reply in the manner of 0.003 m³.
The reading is 2.178 m³
